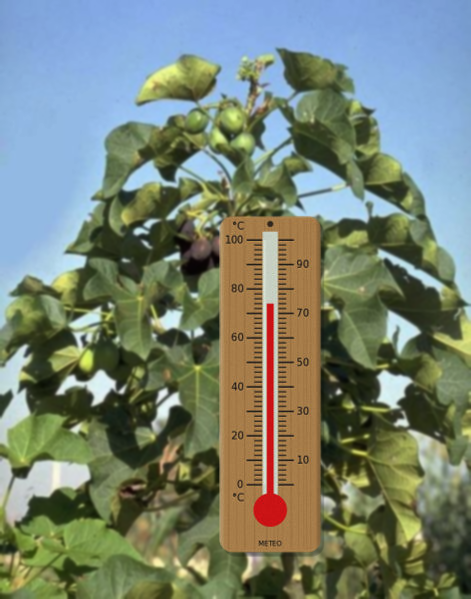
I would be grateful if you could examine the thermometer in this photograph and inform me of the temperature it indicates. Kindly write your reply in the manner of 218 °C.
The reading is 74 °C
